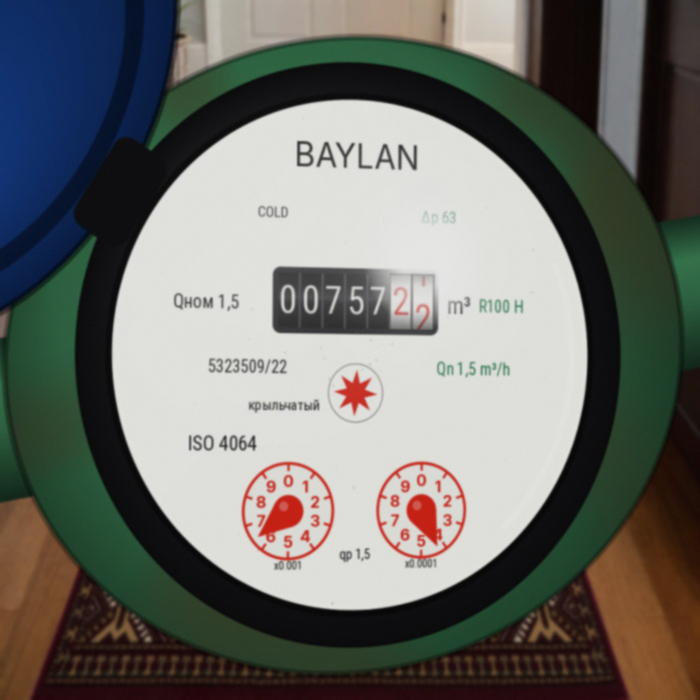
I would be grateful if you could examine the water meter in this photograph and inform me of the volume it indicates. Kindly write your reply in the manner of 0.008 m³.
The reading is 757.2164 m³
